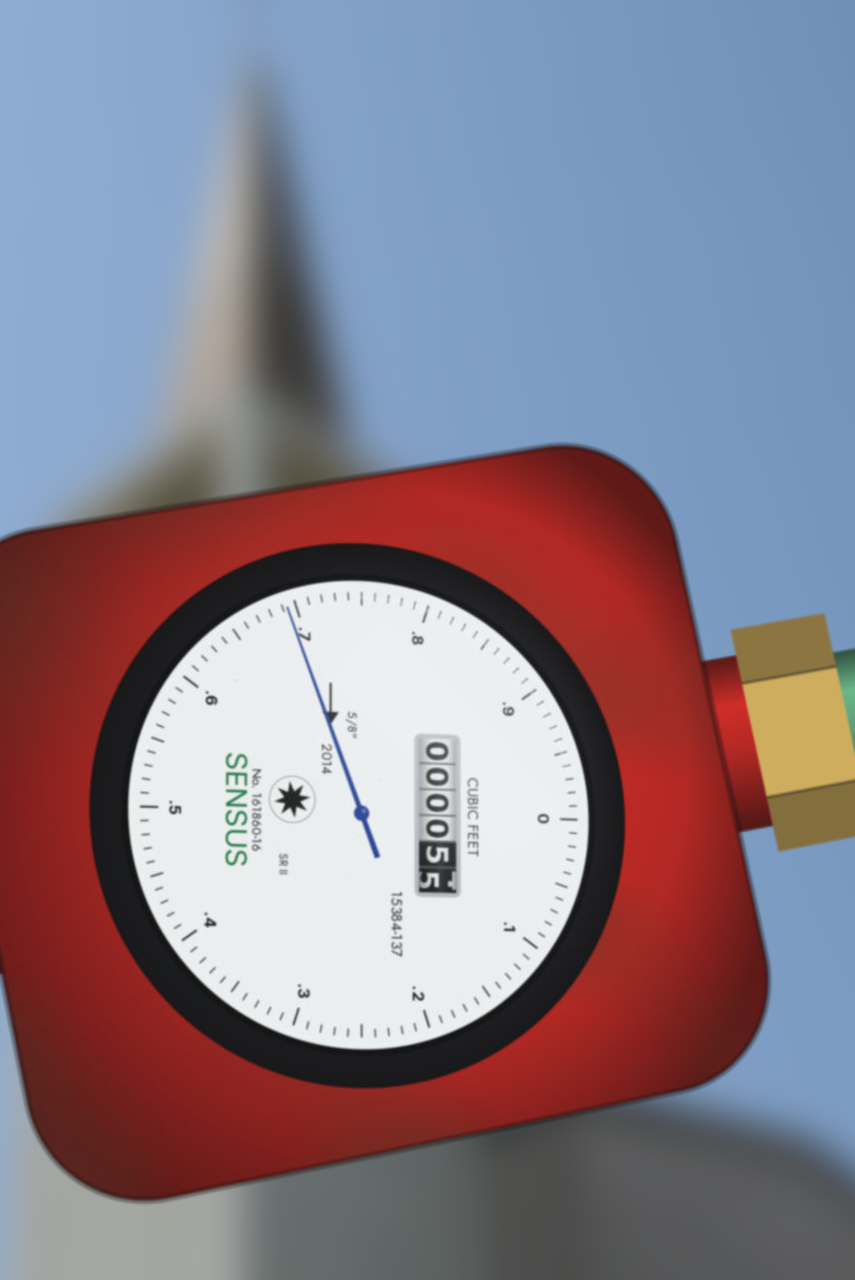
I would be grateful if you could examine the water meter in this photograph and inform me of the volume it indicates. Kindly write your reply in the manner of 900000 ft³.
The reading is 54.69 ft³
